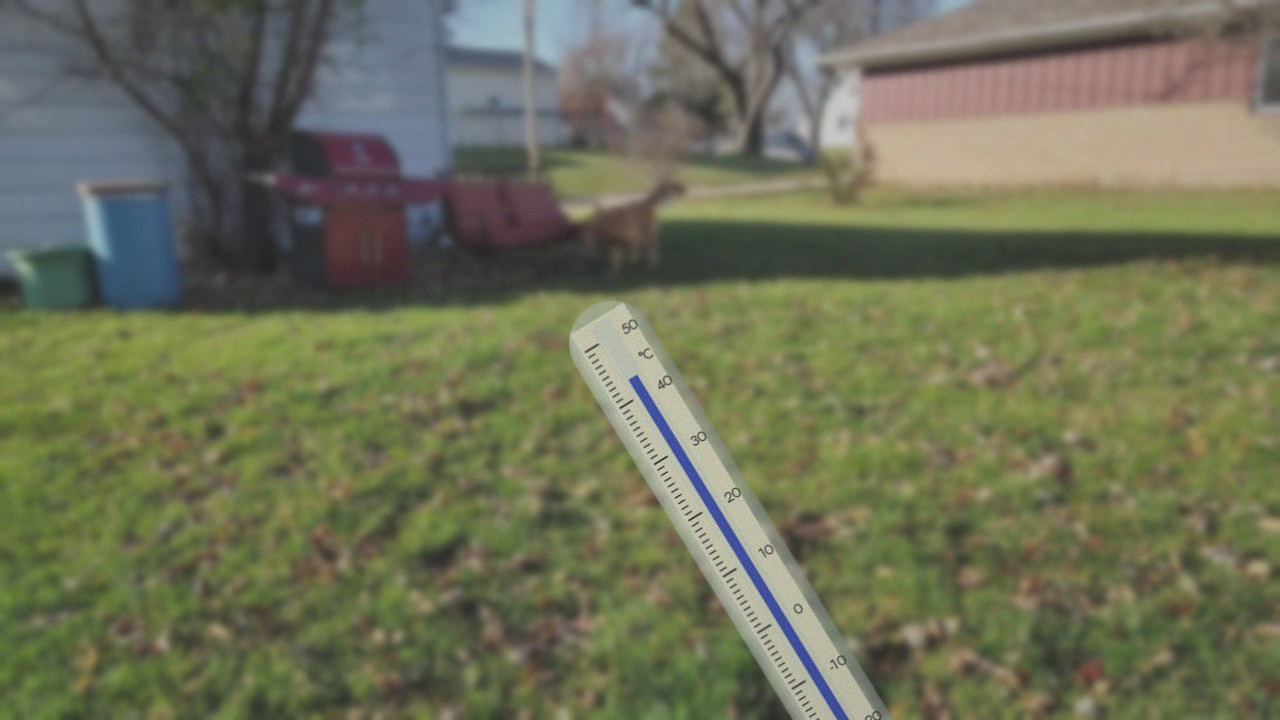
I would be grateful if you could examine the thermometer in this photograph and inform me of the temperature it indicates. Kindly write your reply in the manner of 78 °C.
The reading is 43 °C
